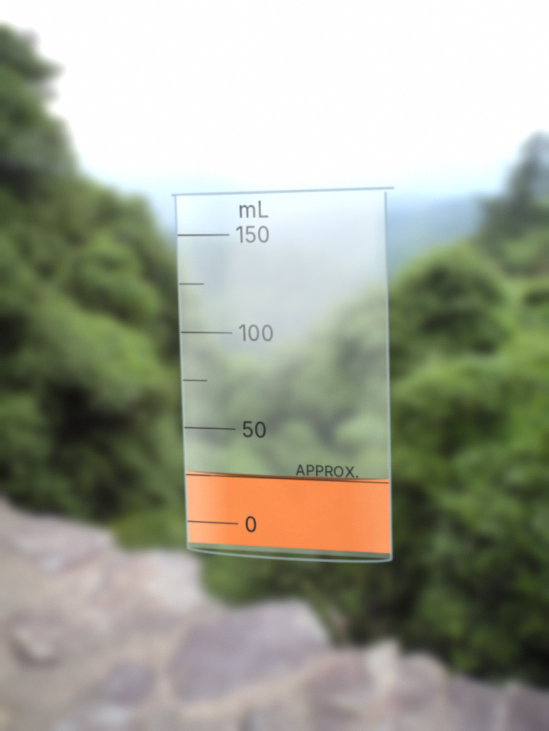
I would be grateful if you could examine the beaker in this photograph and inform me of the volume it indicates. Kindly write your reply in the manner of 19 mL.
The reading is 25 mL
